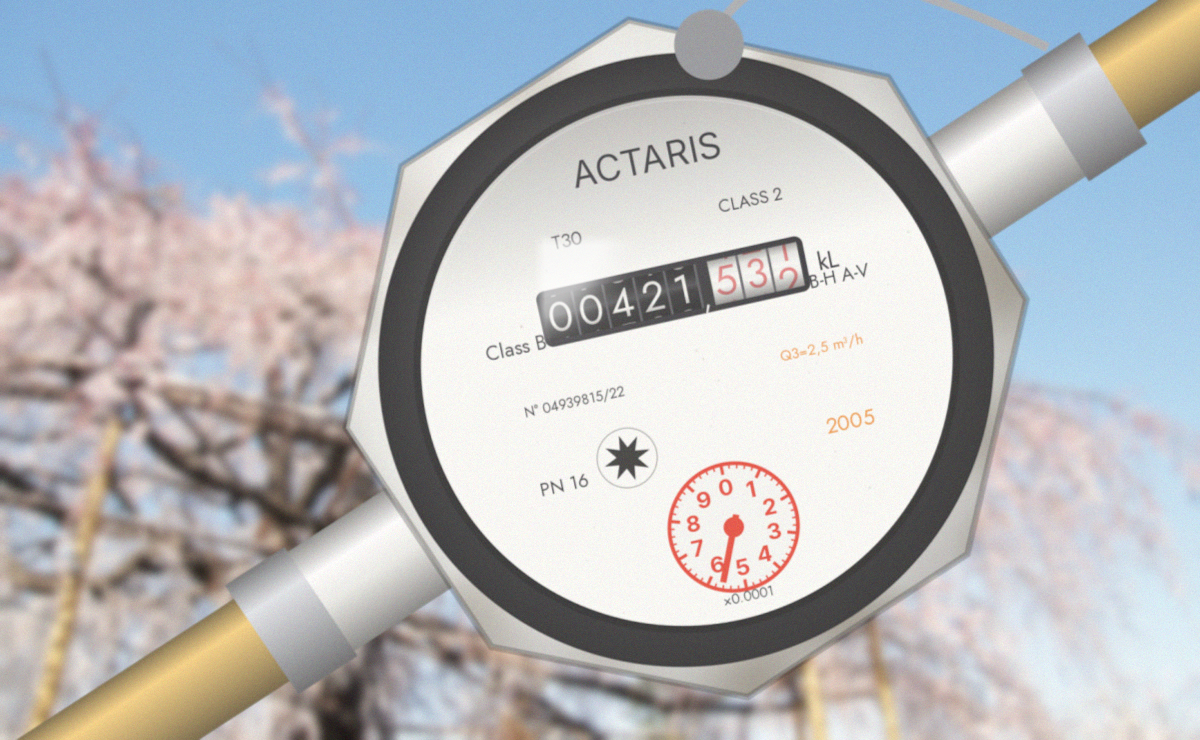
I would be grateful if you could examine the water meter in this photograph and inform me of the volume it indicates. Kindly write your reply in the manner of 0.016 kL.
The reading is 421.5315 kL
